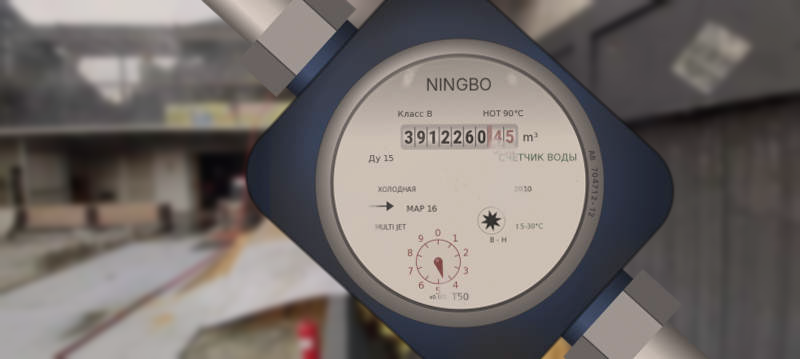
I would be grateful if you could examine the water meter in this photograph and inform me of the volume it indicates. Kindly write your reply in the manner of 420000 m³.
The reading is 3912260.454 m³
